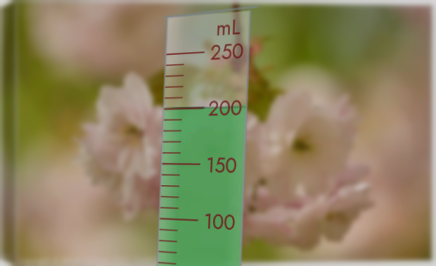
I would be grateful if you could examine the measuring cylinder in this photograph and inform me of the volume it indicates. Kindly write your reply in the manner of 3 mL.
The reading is 200 mL
